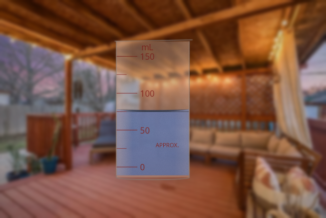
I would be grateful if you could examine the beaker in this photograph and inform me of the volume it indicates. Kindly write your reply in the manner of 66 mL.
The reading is 75 mL
